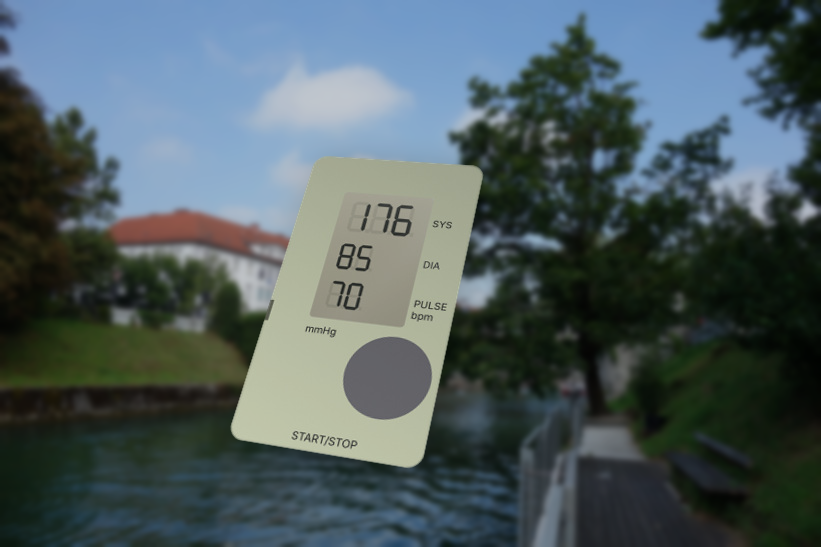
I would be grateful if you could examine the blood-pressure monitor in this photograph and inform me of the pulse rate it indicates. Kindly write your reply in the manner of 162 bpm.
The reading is 70 bpm
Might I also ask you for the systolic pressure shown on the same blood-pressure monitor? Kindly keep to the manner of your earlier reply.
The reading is 176 mmHg
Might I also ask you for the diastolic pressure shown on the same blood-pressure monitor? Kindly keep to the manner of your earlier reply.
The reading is 85 mmHg
